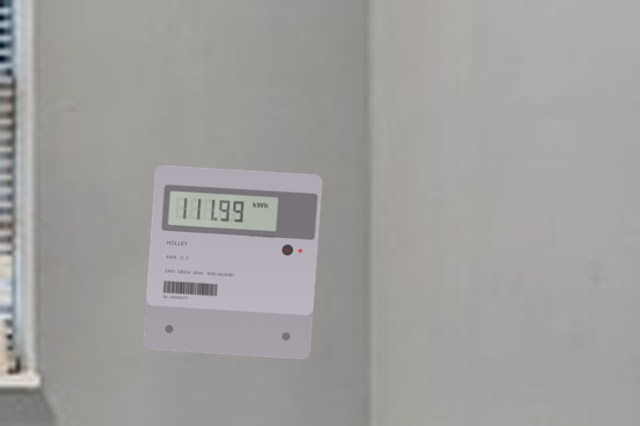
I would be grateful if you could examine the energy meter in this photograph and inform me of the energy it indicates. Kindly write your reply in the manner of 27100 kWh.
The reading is 111.99 kWh
